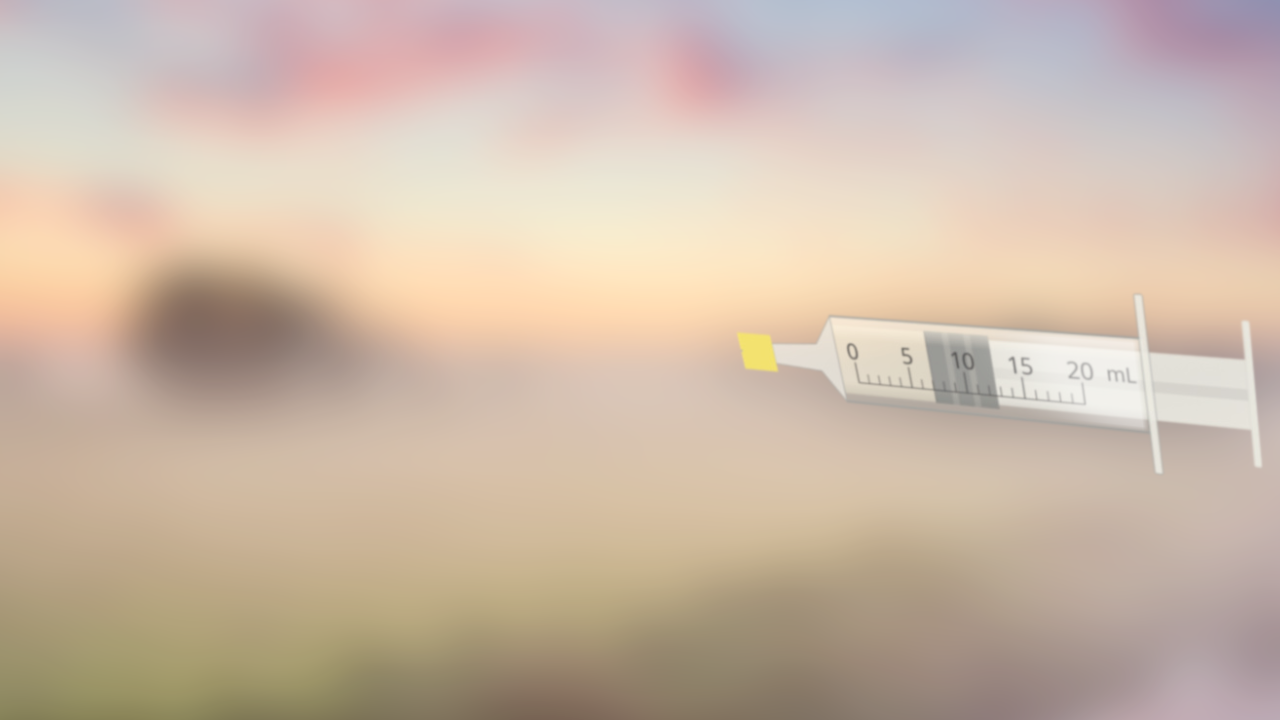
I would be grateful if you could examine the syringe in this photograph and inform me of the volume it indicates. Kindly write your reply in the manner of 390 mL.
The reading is 7 mL
